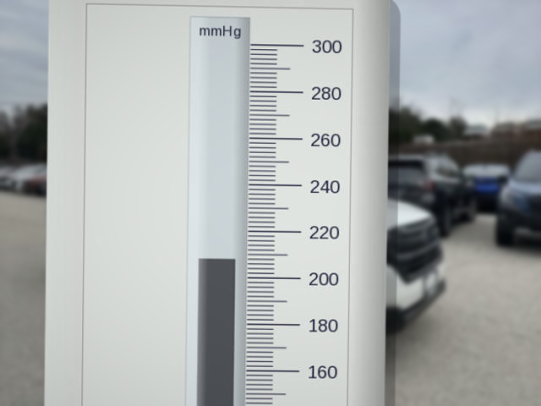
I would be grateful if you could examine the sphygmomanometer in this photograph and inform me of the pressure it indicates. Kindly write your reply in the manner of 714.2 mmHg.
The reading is 208 mmHg
